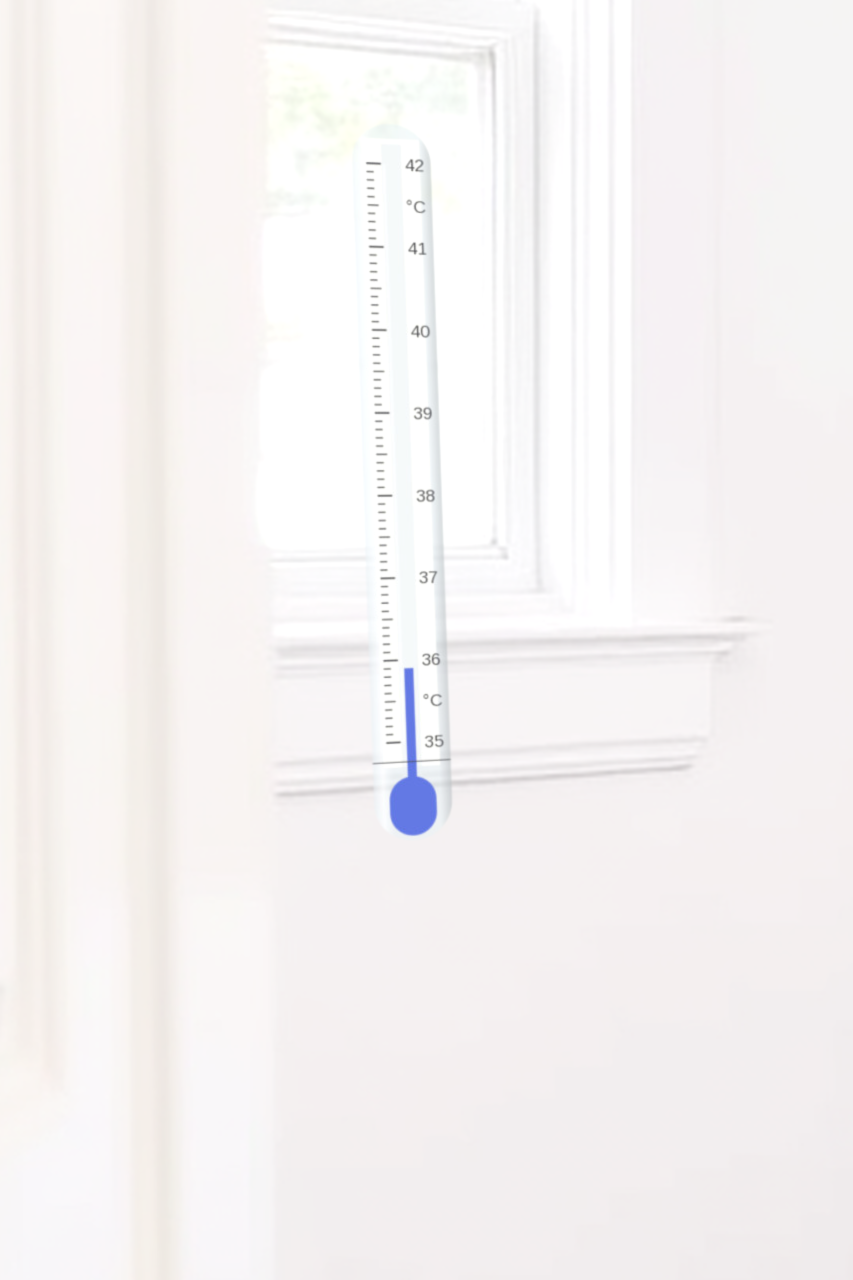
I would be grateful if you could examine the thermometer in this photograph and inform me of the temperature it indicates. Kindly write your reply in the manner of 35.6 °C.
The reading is 35.9 °C
